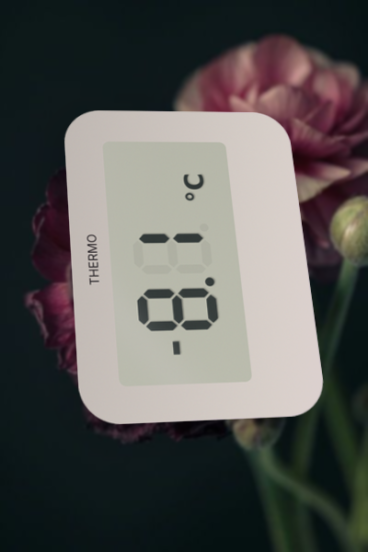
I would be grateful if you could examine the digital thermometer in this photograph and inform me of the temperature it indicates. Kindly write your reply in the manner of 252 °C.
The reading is -8.1 °C
